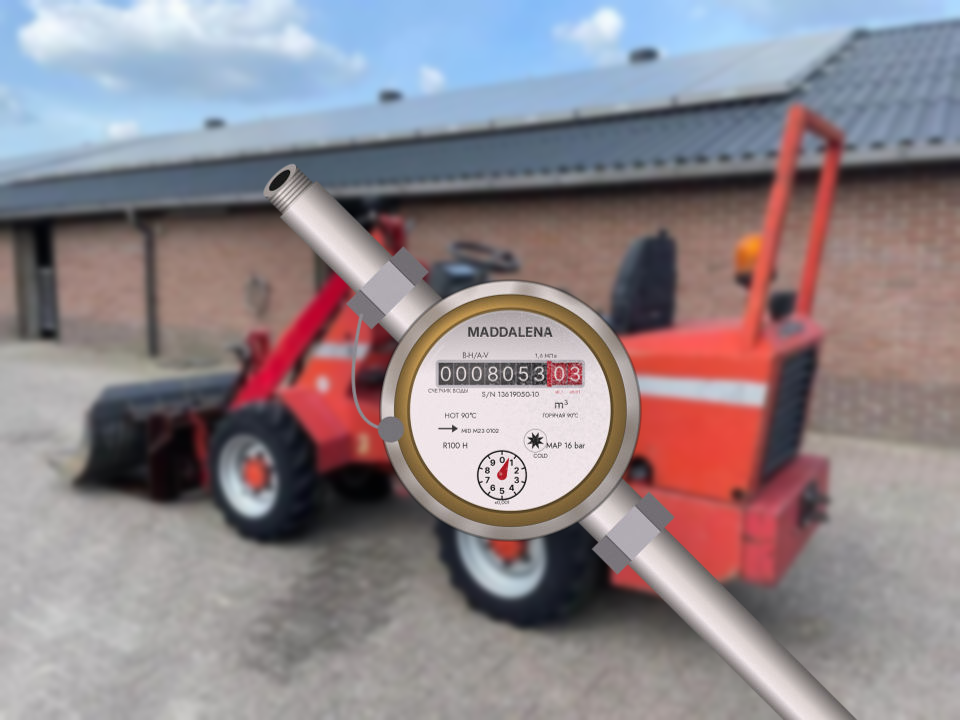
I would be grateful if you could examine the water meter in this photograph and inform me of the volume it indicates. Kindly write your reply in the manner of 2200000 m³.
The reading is 8053.030 m³
